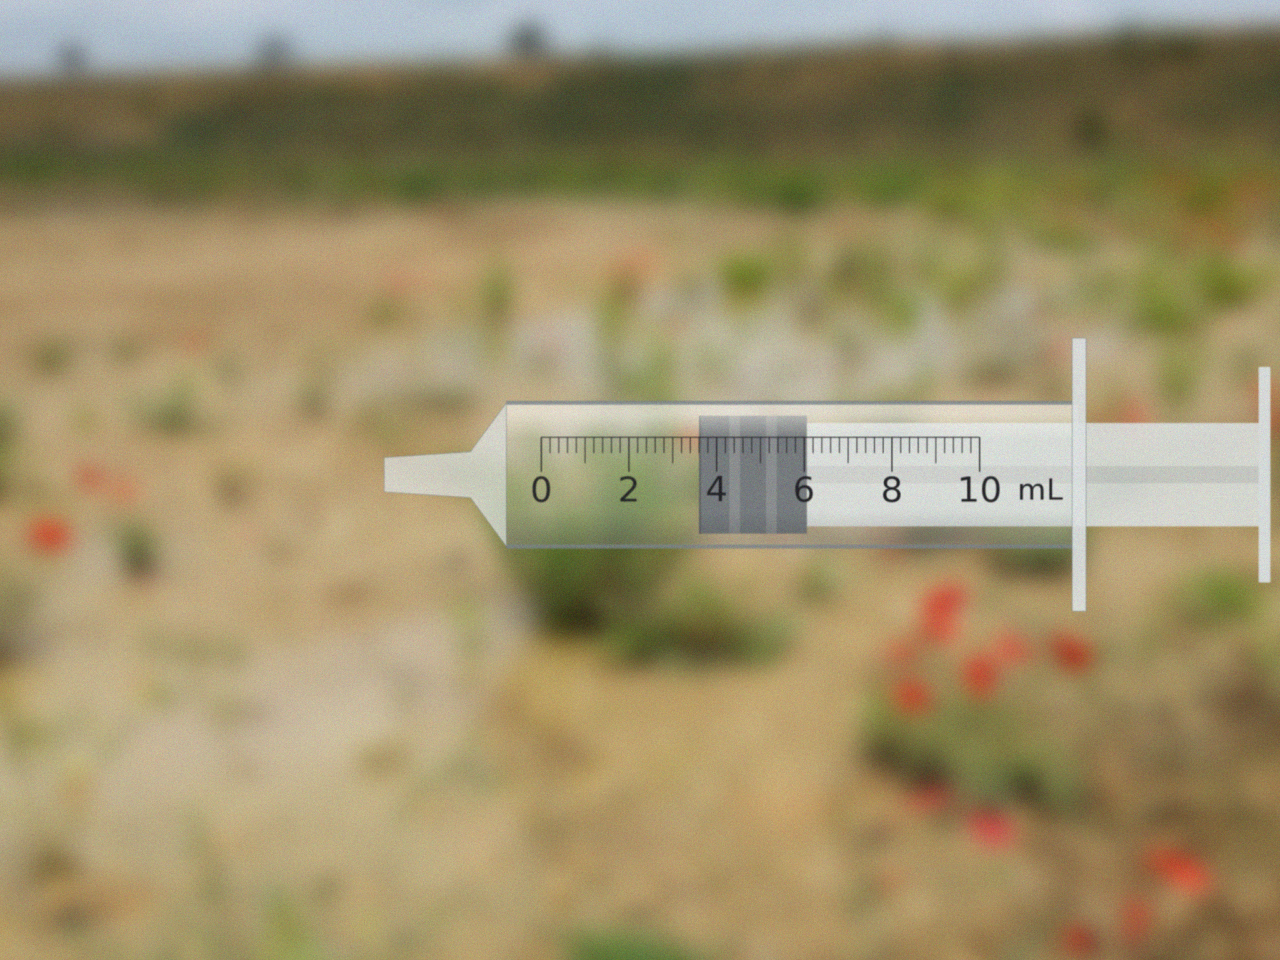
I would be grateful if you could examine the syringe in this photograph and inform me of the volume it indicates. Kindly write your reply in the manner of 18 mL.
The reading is 3.6 mL
